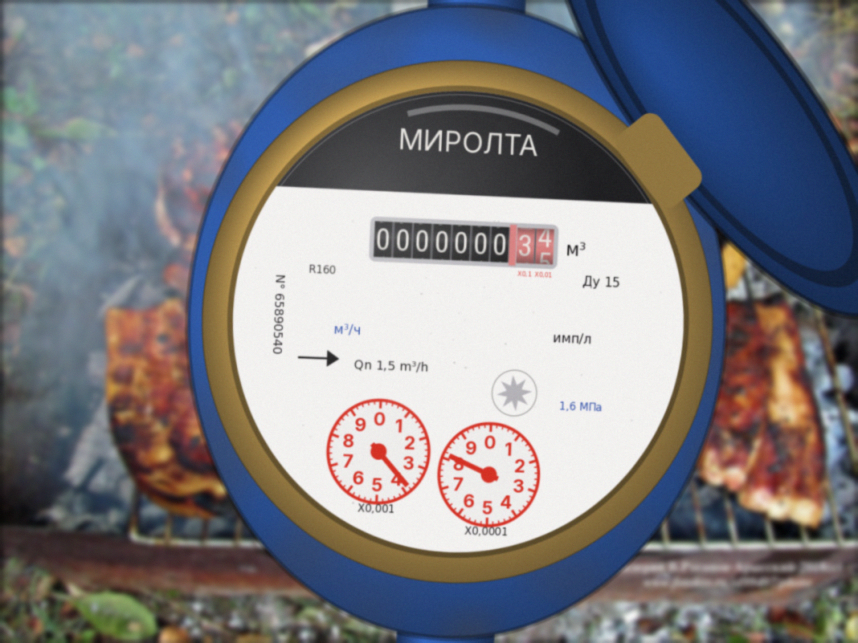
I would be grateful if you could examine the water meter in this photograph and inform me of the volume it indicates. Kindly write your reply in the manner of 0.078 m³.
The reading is 0.3438 m³
